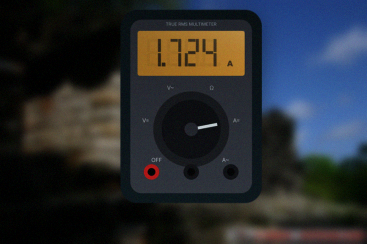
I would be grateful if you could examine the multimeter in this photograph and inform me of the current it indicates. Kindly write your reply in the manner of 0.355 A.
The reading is 1.724 A
